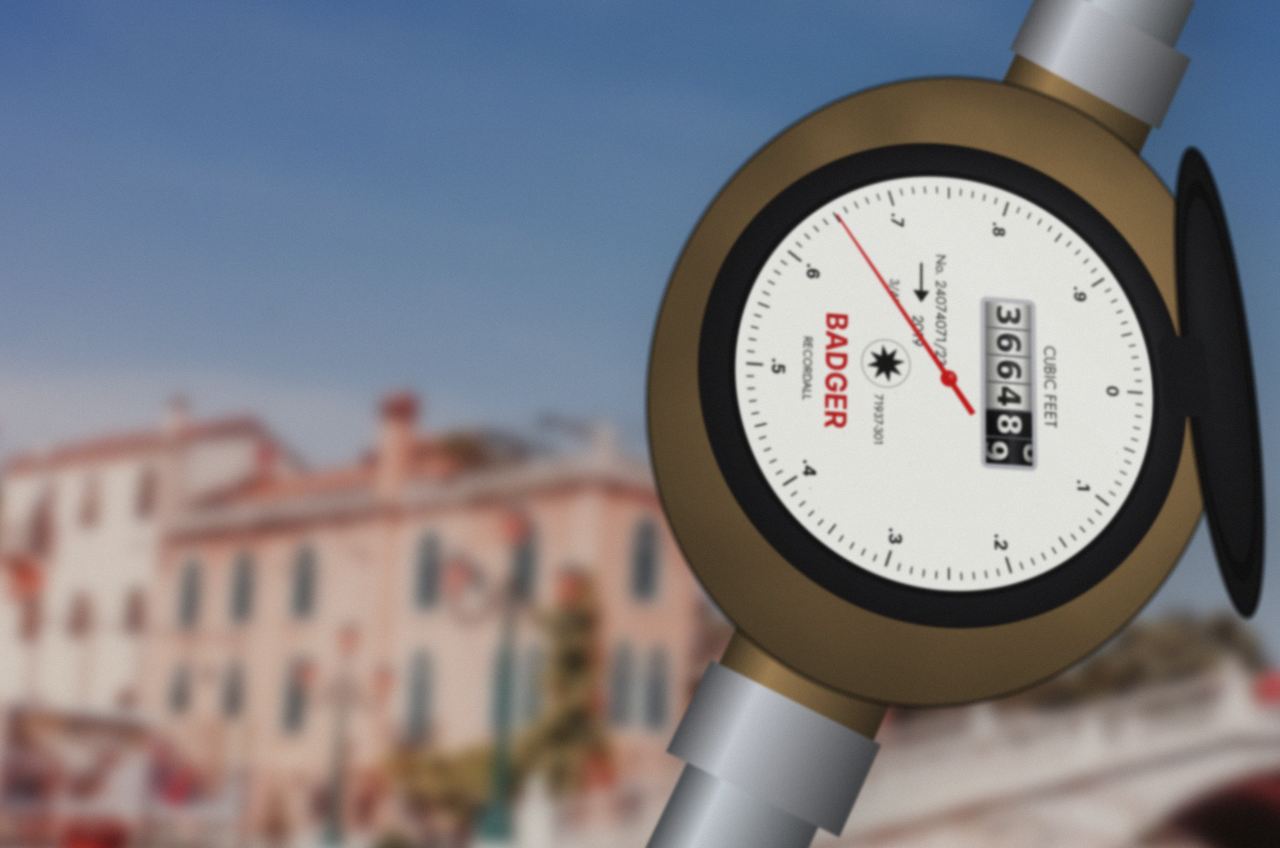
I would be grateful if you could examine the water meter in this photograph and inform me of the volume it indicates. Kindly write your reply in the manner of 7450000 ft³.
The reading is 366488.65 ft³
